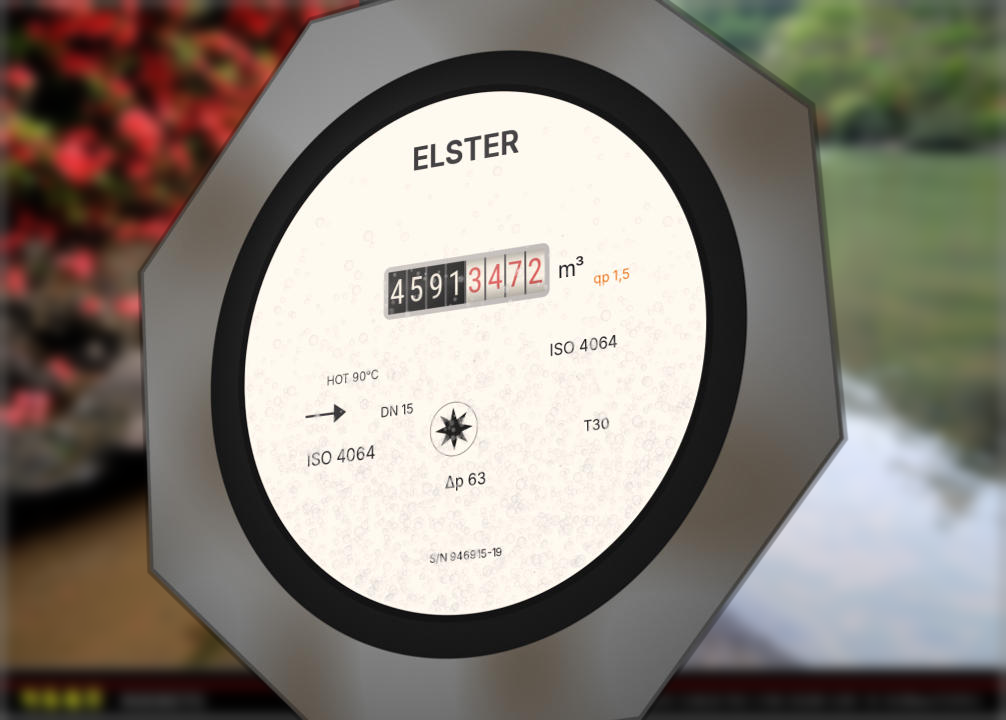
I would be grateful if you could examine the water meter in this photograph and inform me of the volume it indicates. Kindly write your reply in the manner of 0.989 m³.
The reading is 4591.3472 m³
